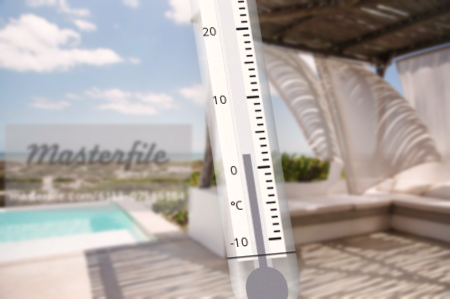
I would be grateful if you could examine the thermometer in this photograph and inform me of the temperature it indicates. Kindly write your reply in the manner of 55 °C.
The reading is 2 °C
